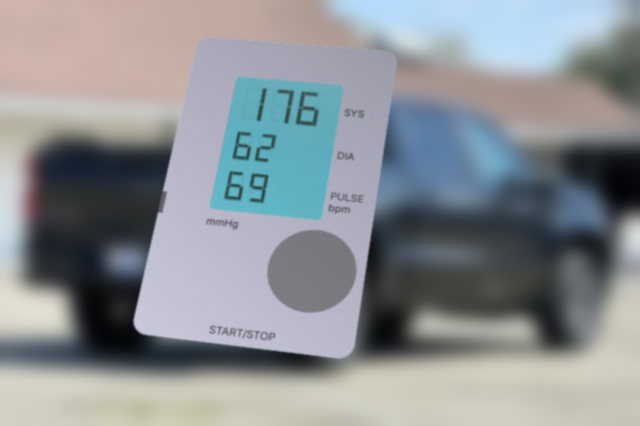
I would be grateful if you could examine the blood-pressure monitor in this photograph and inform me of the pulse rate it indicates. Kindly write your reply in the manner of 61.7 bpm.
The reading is 69 bpm
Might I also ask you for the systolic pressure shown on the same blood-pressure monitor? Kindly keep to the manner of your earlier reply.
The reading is 176 mmHg
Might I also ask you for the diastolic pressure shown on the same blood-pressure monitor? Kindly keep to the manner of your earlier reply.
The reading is 62 mmHg
